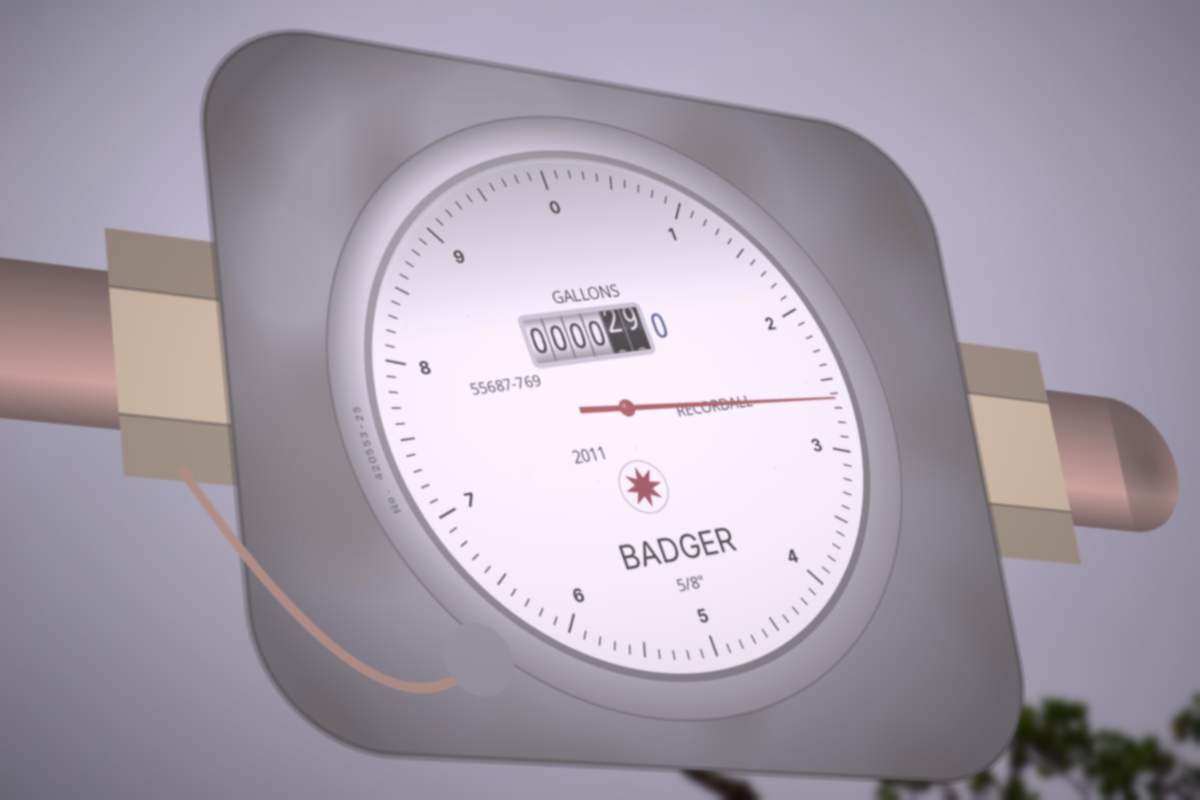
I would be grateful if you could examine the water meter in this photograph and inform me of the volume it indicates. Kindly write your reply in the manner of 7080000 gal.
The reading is 292.6 gal
